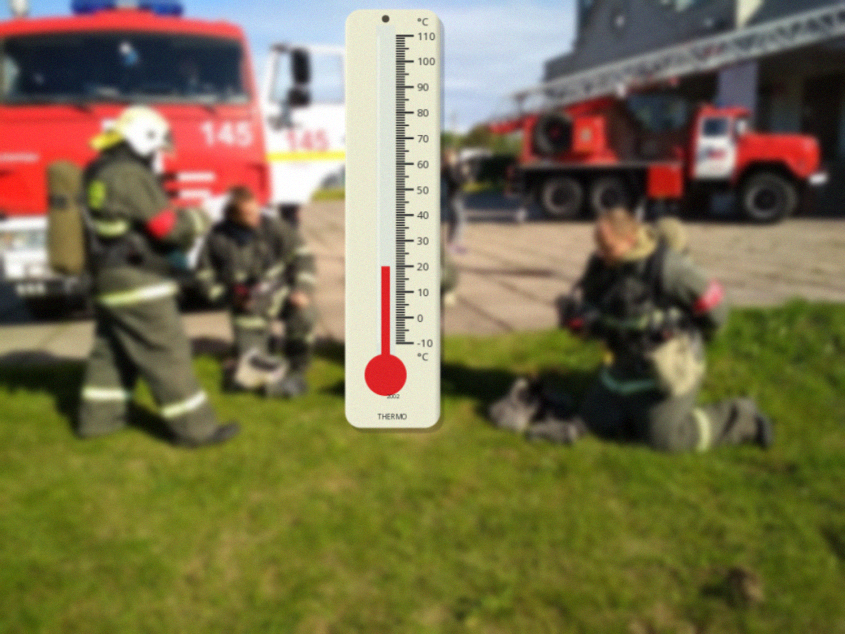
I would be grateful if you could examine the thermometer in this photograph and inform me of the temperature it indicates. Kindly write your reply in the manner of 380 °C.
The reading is 20 °C
